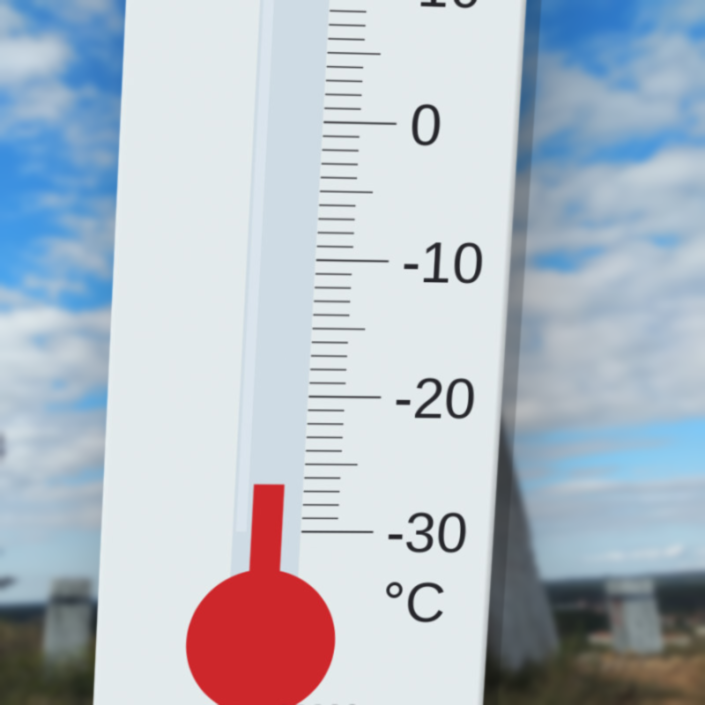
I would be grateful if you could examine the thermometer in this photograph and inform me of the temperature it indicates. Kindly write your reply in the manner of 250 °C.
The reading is -26.5 °C
